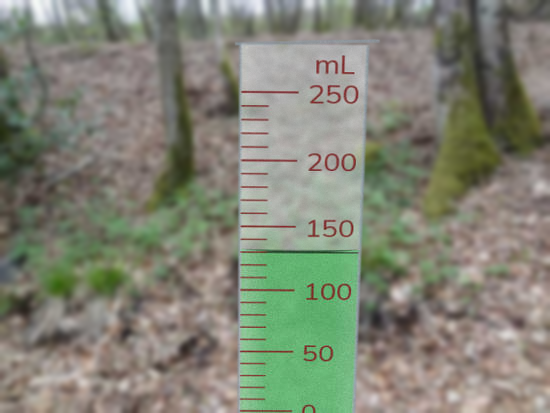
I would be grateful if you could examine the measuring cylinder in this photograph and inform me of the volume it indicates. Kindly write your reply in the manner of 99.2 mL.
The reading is 130 mL
